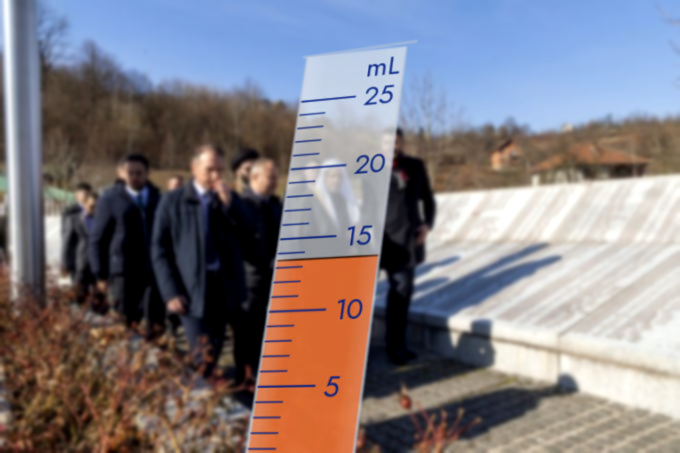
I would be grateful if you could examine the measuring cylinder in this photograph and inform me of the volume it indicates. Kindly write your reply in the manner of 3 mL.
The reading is 13.5 mL
